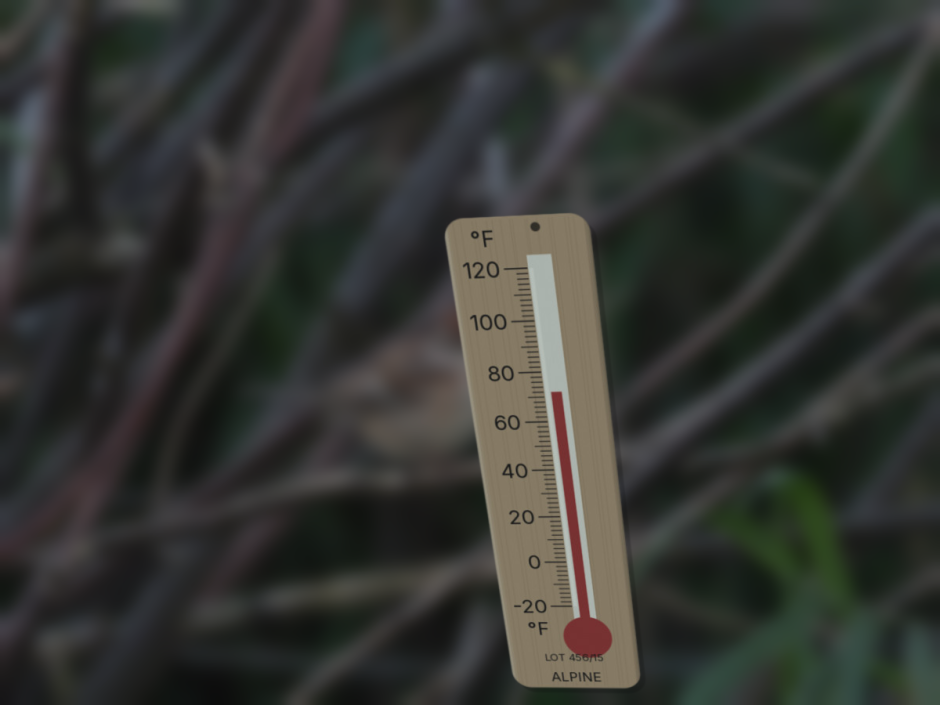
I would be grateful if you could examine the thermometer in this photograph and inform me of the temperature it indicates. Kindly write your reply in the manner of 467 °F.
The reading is 72 °F
